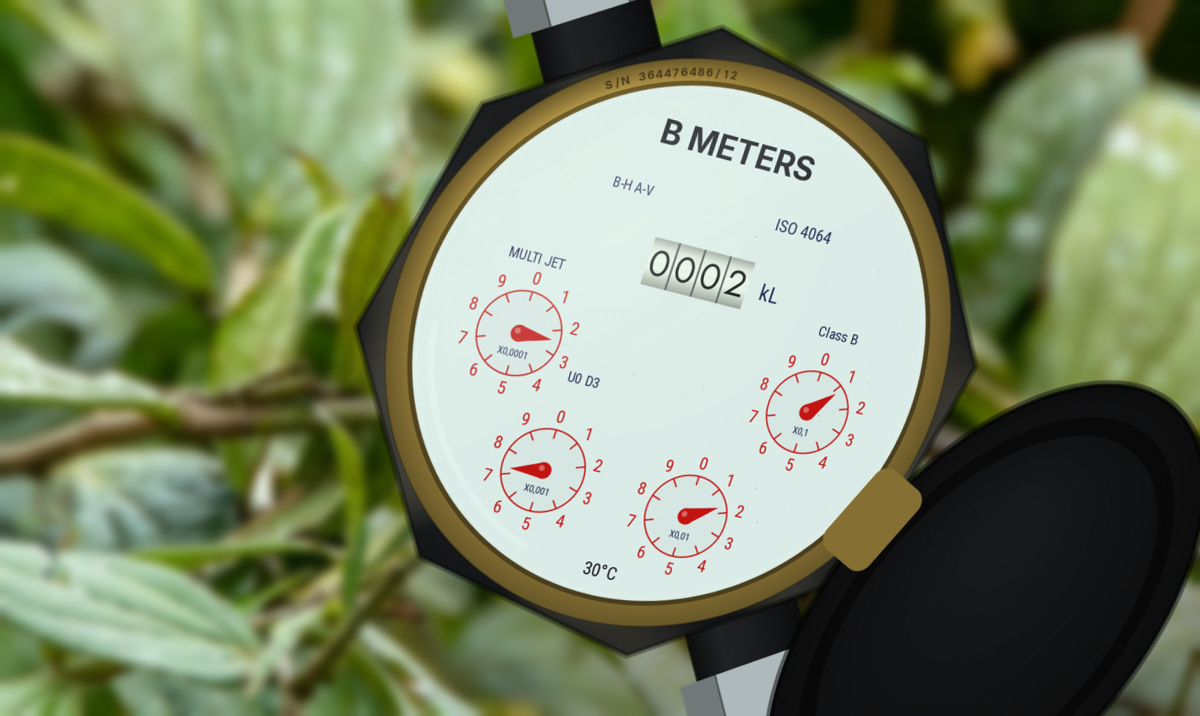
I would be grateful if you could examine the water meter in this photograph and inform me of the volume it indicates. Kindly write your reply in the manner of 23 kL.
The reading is 2.1172 kL
